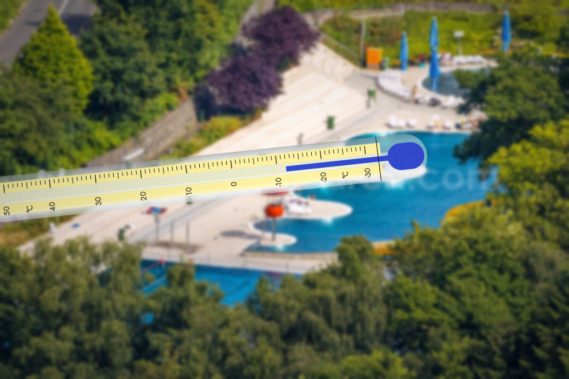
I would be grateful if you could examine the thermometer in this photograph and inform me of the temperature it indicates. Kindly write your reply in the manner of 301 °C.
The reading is -12 °C
